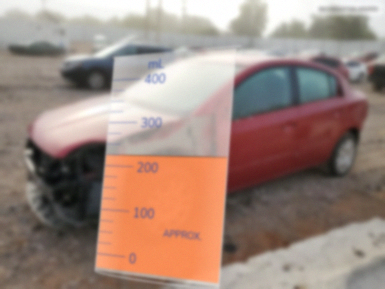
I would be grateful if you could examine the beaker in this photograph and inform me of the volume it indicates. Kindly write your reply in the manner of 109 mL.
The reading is 225 mL
